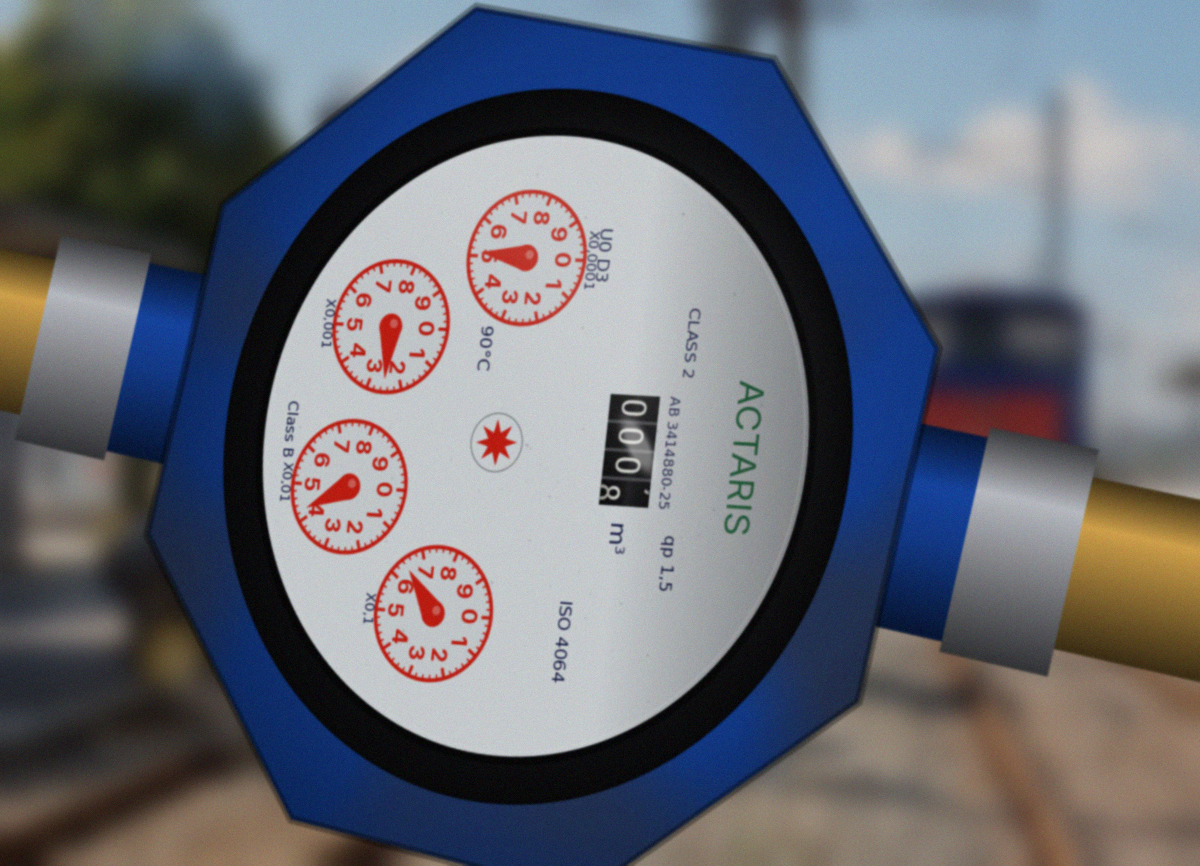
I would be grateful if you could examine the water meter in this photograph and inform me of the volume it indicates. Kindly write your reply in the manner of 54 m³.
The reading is 7.6425 m³
